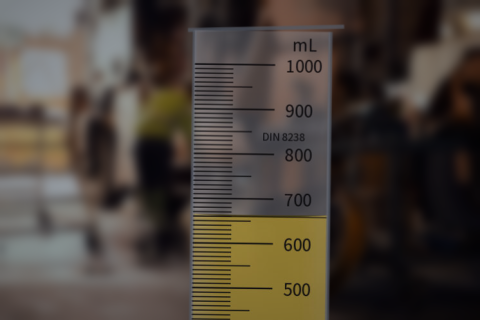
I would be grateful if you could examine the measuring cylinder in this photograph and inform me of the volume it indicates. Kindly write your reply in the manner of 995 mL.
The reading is 660 mL
